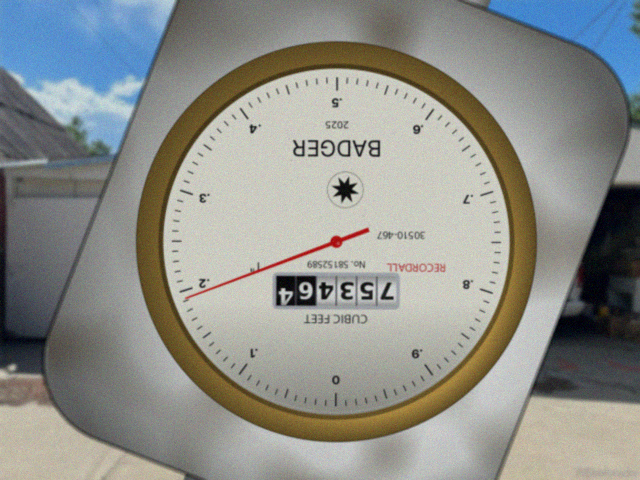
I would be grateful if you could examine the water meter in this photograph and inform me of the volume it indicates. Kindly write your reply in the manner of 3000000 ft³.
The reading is 753464.19 ft³
